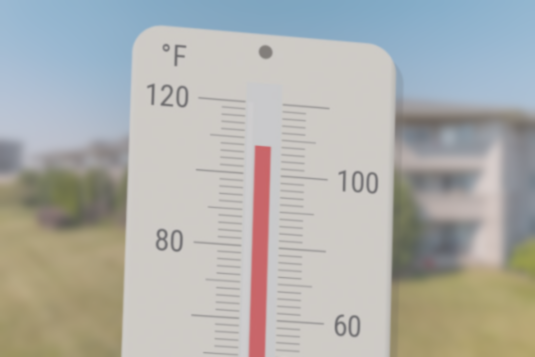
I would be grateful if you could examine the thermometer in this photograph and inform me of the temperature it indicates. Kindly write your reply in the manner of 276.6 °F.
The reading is 108 °F
